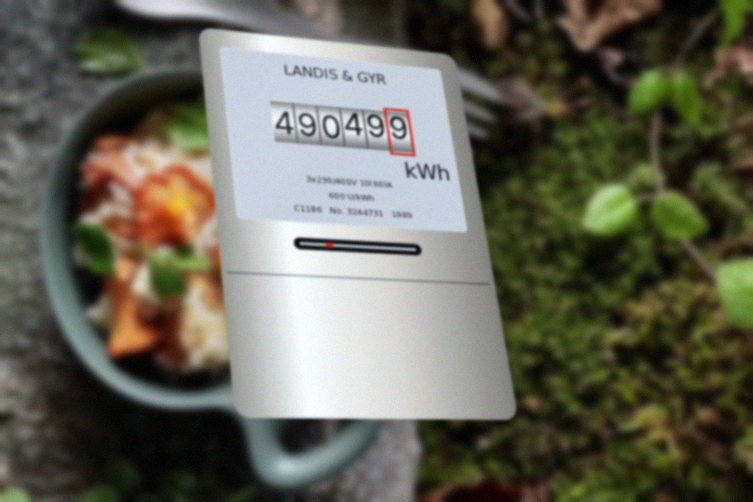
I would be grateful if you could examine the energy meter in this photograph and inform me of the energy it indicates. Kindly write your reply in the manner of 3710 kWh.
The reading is 49049.9 kWh
